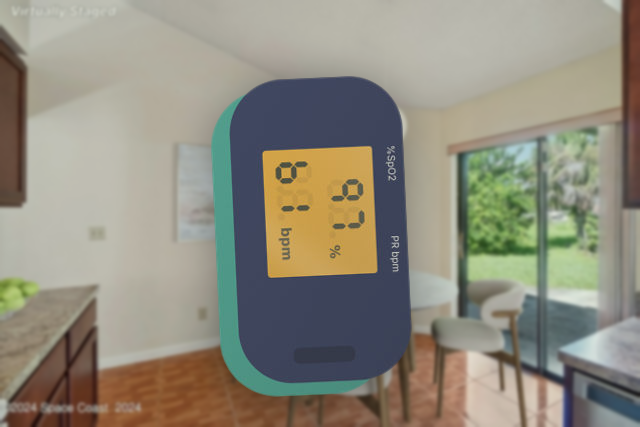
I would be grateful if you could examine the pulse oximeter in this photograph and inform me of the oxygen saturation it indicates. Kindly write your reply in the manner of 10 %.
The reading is 97 %
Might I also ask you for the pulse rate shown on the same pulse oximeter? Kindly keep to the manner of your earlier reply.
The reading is 61 bpm
